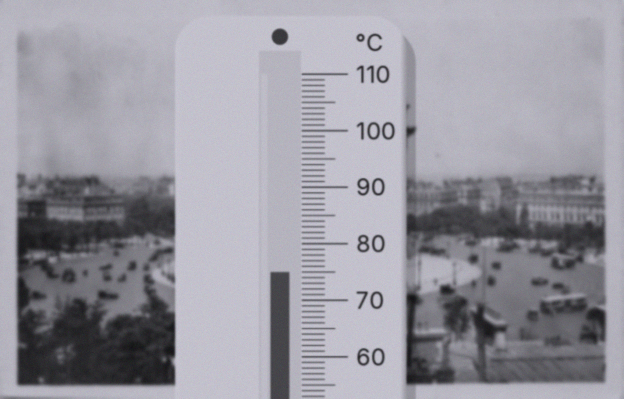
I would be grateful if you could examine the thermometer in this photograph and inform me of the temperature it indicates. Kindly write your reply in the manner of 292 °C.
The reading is 75 °C
